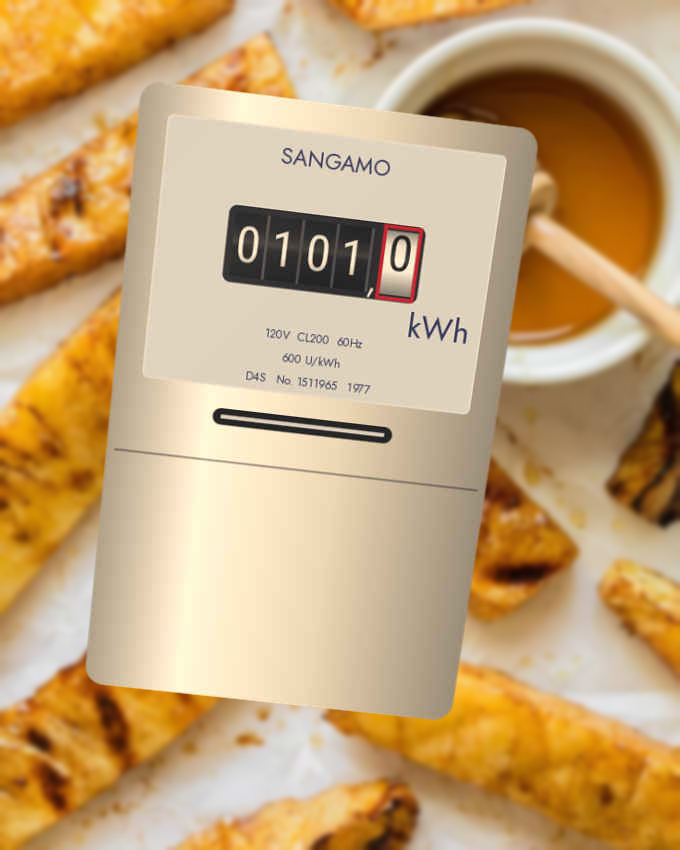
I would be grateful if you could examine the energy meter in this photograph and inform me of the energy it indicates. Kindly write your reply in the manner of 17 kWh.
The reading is 101.0 kWh
